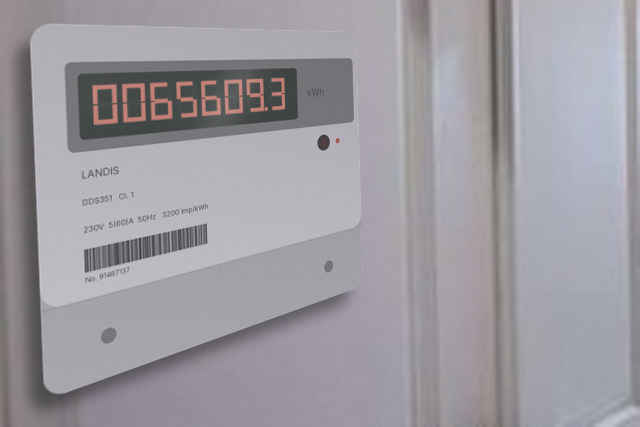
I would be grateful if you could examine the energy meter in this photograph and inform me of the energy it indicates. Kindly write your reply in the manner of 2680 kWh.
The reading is 65609.3 kWh
